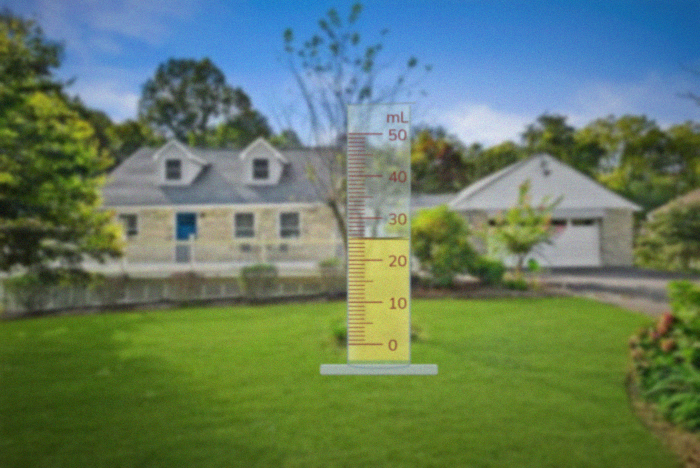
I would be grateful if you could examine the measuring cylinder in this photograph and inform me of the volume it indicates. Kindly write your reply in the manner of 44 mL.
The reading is 25 mL
